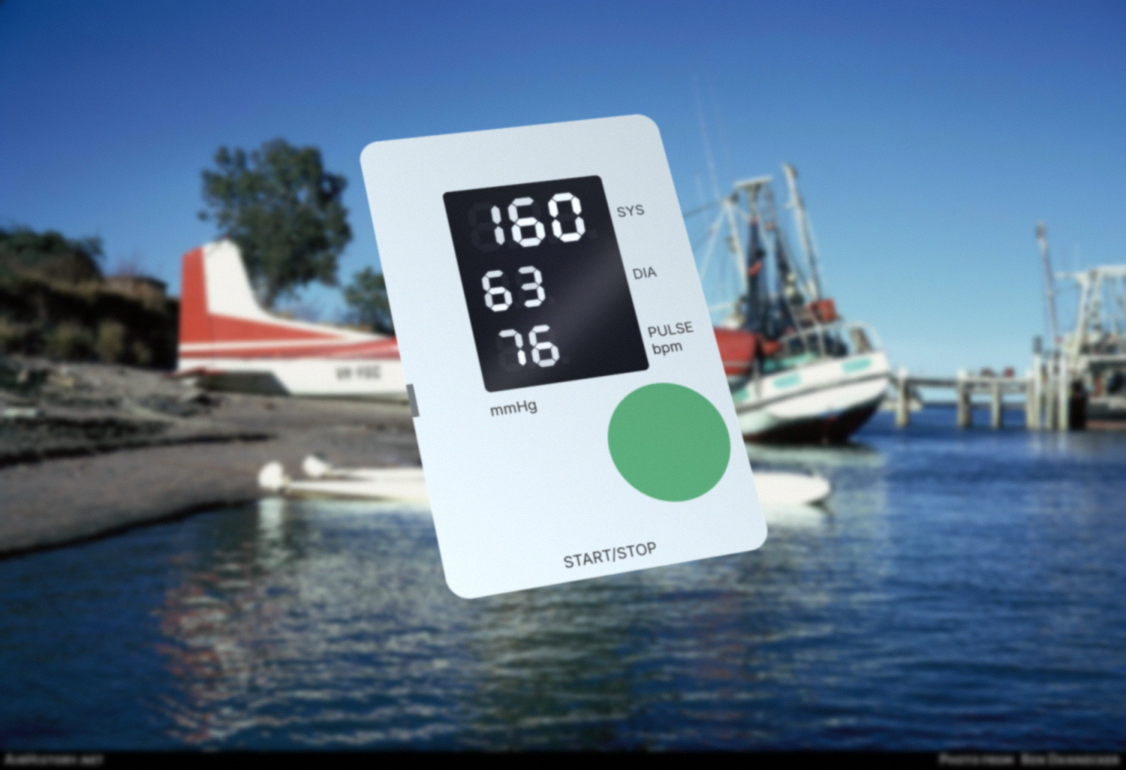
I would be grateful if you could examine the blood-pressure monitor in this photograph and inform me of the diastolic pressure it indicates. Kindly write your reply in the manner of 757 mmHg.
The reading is 63 mmHg
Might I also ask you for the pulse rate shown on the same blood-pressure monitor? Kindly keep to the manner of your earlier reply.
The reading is 76 bpm
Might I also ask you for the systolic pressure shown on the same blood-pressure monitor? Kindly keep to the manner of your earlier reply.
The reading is 160 mmHg
